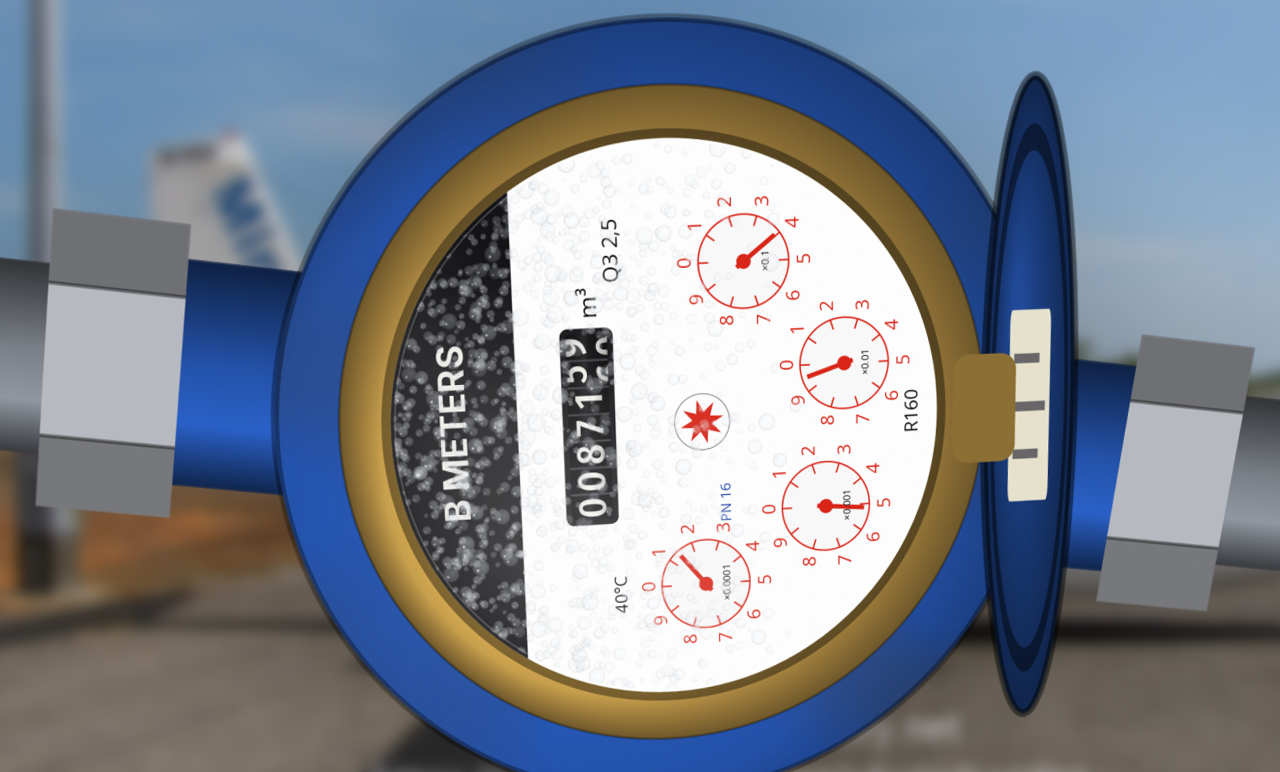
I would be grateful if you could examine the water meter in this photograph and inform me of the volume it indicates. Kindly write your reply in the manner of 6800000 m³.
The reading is 87159.3951 m³
